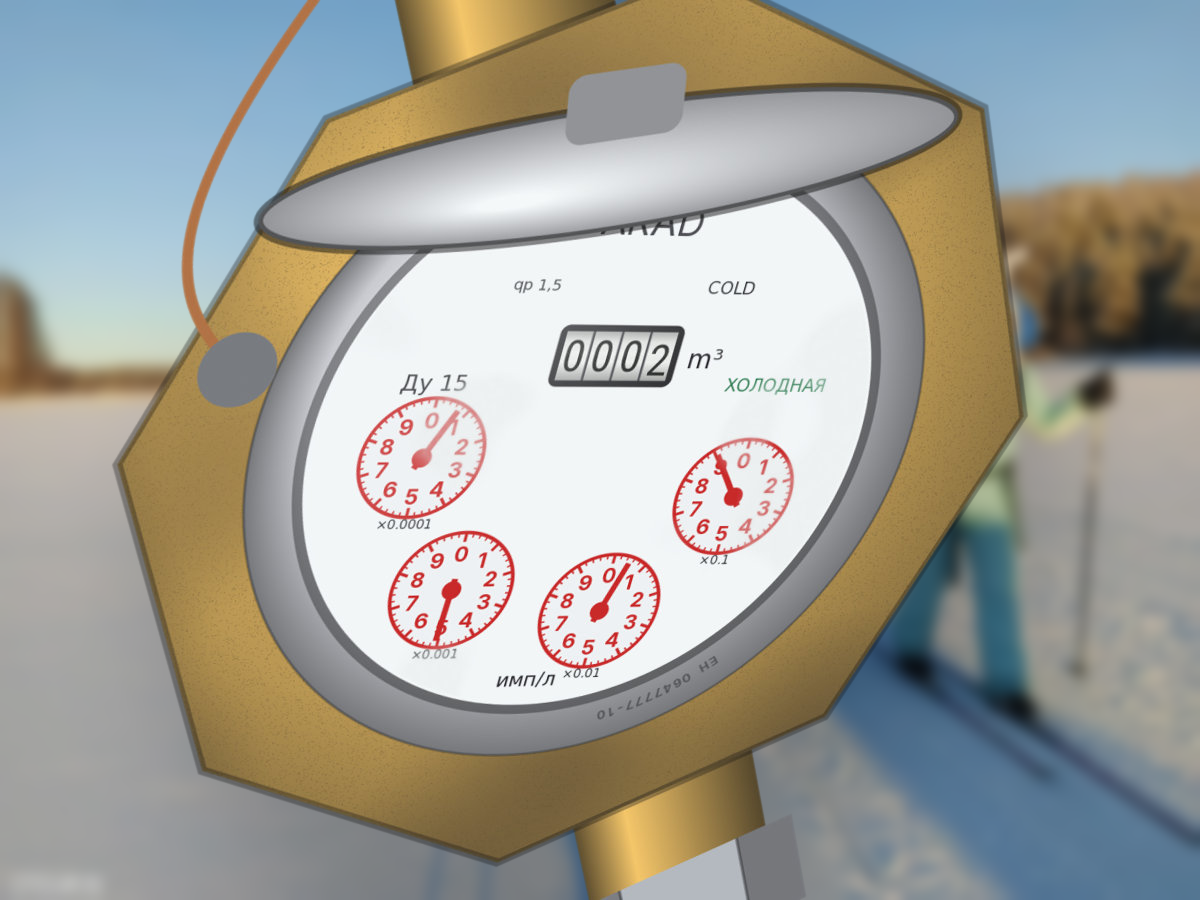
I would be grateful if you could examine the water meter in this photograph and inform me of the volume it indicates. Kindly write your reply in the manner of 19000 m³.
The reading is 1.9050 m³
